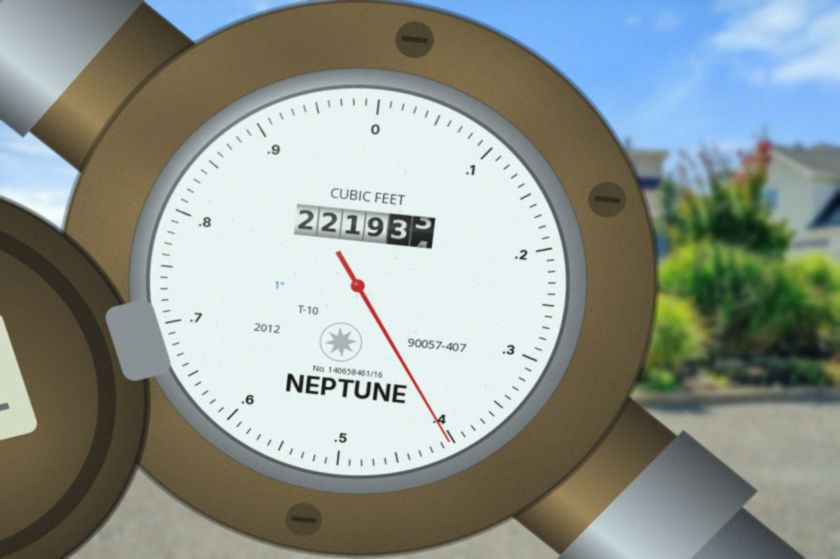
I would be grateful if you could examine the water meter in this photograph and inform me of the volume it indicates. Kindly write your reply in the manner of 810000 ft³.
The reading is 221933.40 ft³
